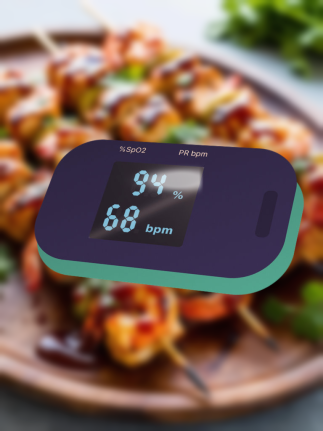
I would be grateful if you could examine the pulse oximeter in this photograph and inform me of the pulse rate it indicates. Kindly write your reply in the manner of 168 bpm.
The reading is 68 bpm
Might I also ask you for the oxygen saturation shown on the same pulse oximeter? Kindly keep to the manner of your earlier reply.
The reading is 94 %
